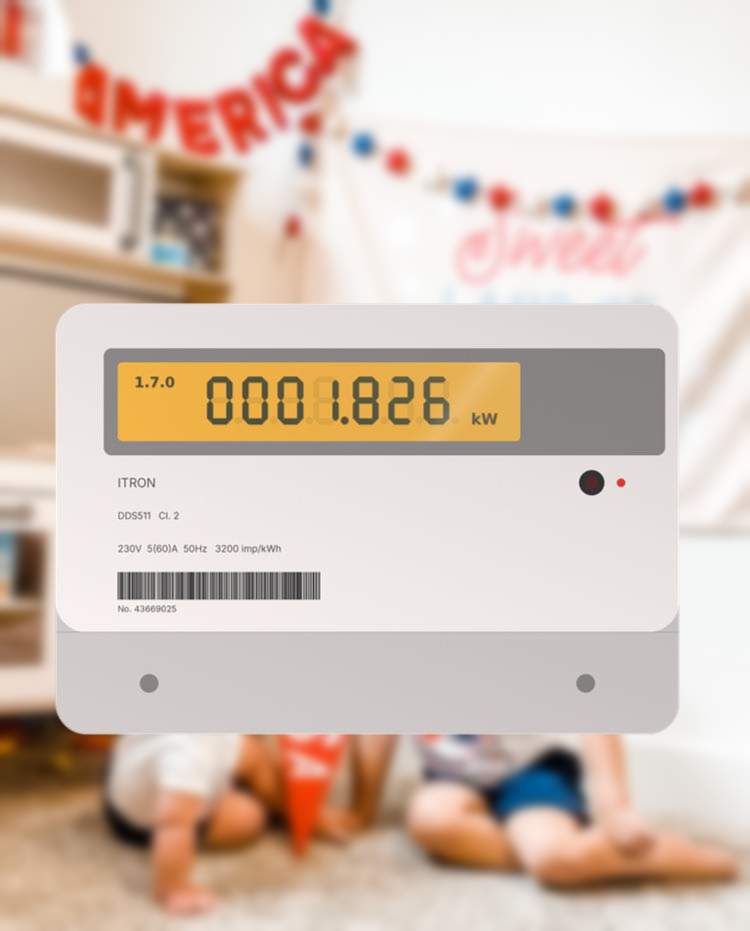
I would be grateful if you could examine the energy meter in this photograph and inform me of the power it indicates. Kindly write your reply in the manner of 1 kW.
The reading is 1.826 kW
